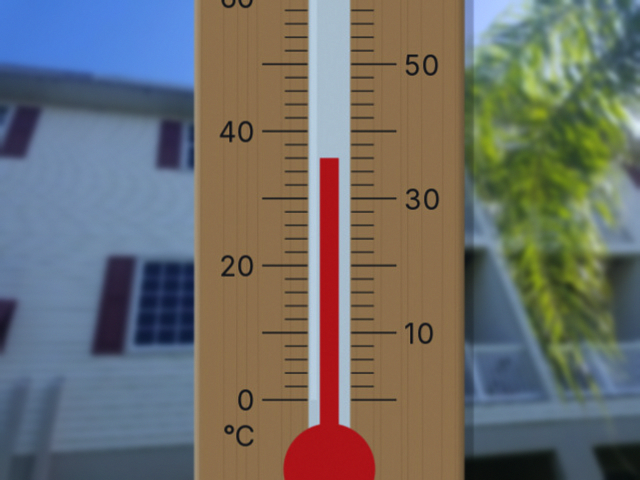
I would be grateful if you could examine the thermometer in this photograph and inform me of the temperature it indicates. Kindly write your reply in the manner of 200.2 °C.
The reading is 36 °C
